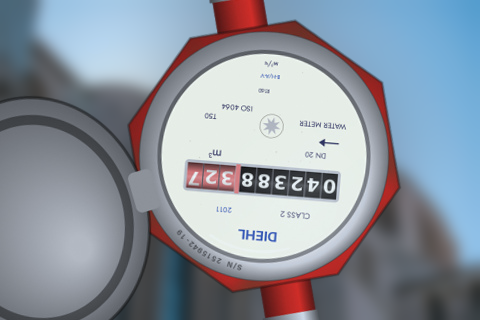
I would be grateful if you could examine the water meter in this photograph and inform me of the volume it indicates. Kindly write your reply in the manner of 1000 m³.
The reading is 42388.327 m³
